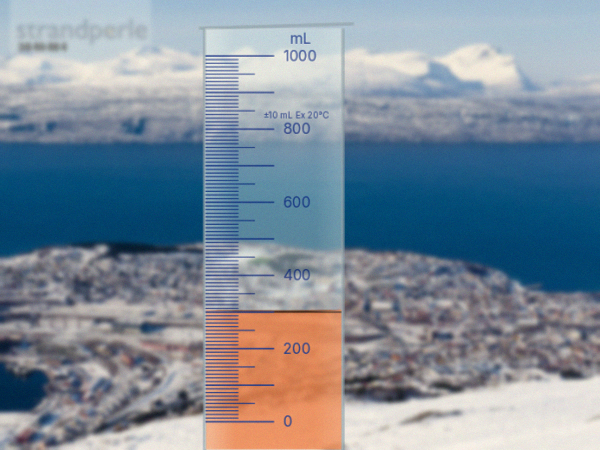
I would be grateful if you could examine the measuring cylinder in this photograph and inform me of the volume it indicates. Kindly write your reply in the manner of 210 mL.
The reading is 300 mL
